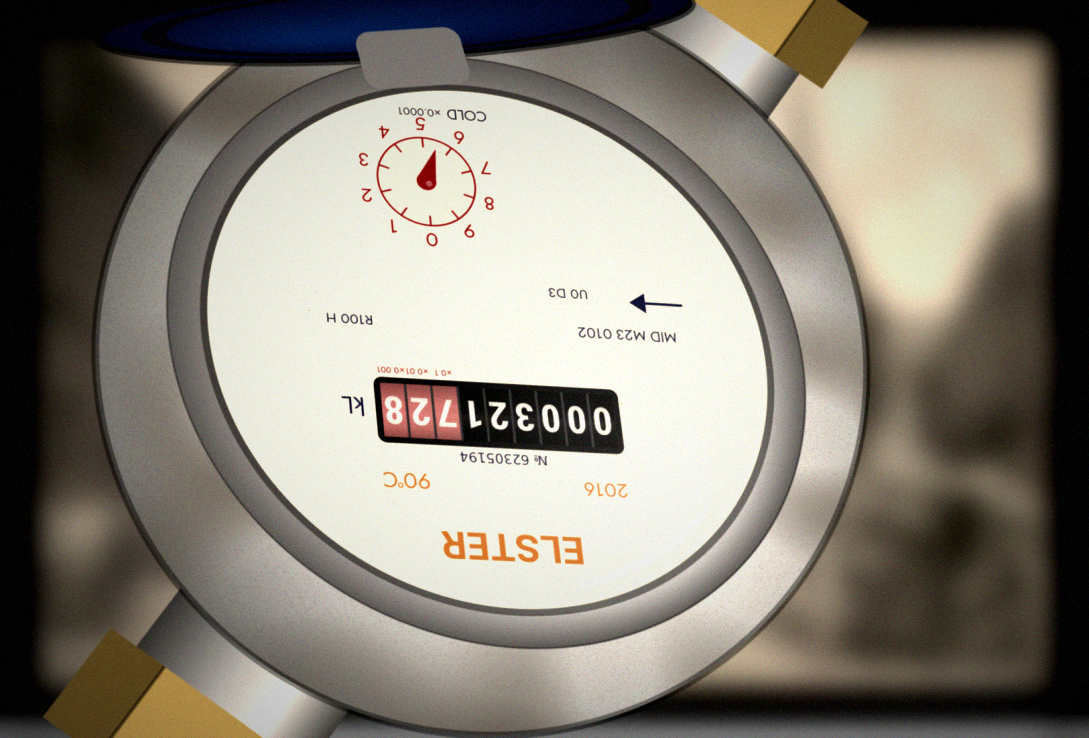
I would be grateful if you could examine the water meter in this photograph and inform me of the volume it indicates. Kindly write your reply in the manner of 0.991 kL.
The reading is 321.7285 kL
